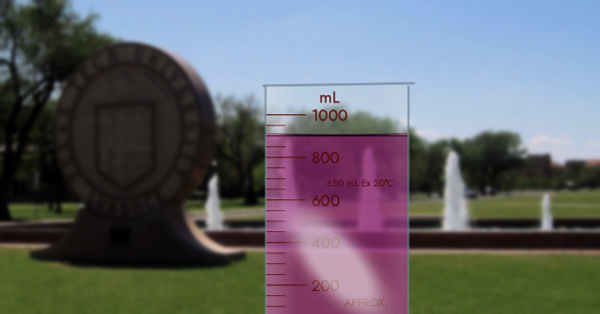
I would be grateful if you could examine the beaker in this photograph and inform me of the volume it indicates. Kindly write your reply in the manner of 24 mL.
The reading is 900 mL
